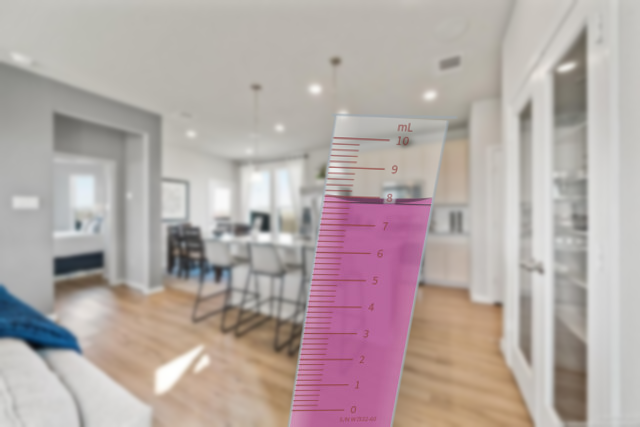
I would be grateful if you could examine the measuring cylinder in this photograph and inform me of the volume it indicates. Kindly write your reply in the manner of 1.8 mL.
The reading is 7.8 mL
